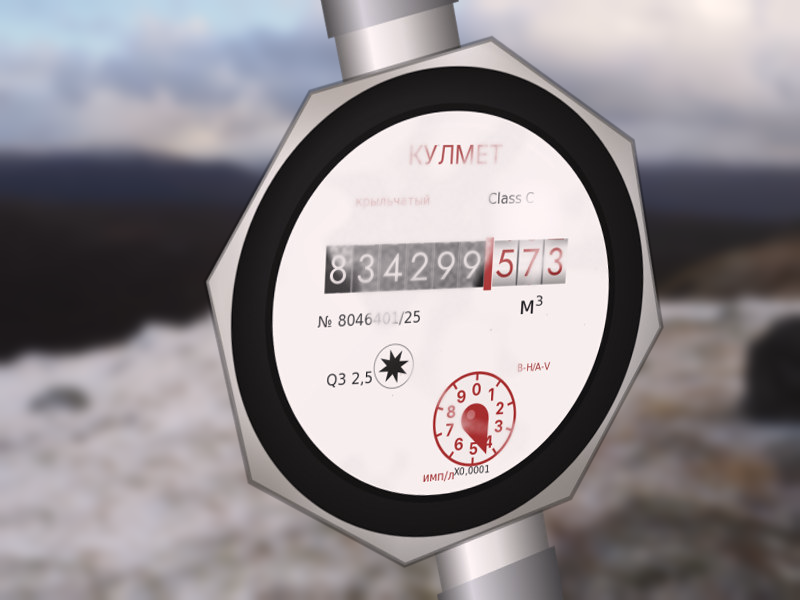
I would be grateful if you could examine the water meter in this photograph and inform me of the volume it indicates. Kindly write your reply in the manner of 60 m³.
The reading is 834299.5734 m³
